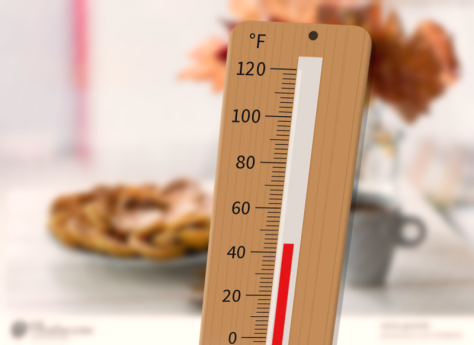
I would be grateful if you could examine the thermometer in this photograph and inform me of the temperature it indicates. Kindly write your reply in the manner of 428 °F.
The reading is 44 °F
